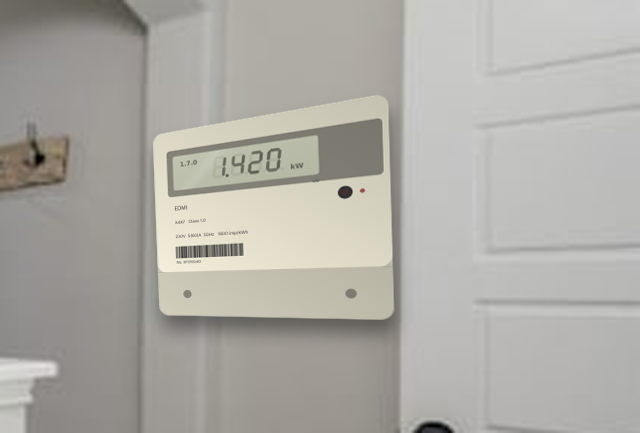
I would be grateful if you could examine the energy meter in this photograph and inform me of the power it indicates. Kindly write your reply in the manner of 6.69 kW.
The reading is 1.420 kW
